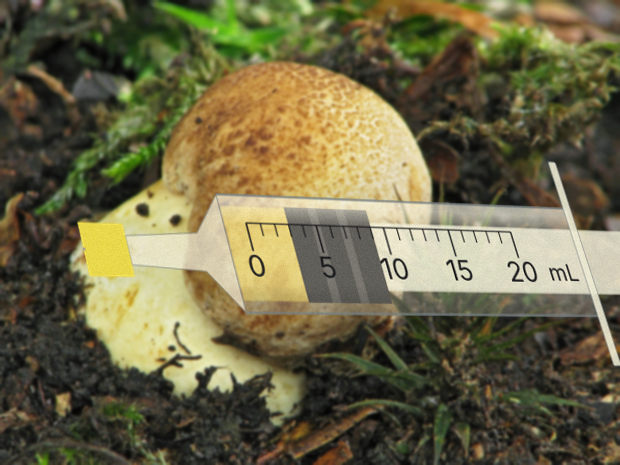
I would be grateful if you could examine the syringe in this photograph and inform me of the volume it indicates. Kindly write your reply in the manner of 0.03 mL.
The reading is 3 mL
